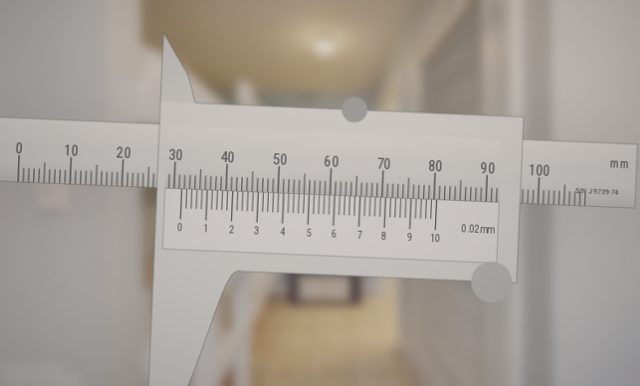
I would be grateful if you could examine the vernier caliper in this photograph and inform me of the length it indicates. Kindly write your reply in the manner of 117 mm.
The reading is 31.5 mm
